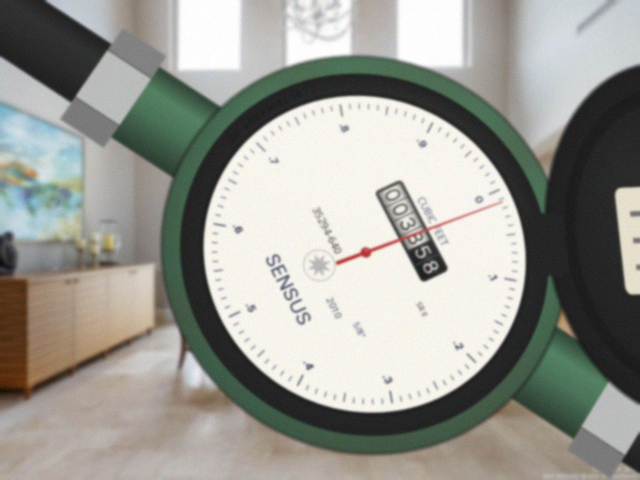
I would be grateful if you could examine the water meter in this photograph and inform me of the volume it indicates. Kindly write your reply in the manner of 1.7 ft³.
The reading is 3858.01 ft³
